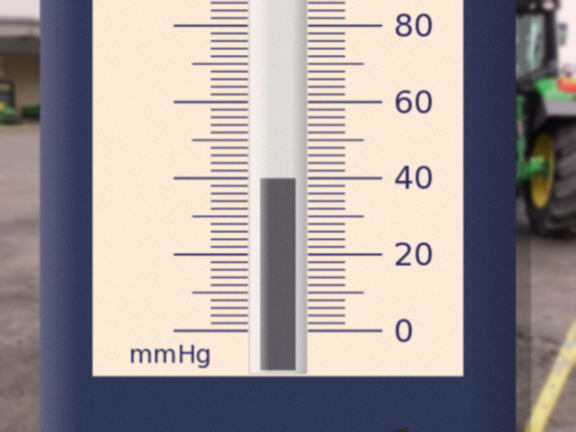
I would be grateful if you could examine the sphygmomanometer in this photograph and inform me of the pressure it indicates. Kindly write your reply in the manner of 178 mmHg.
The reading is 40 mmHg
